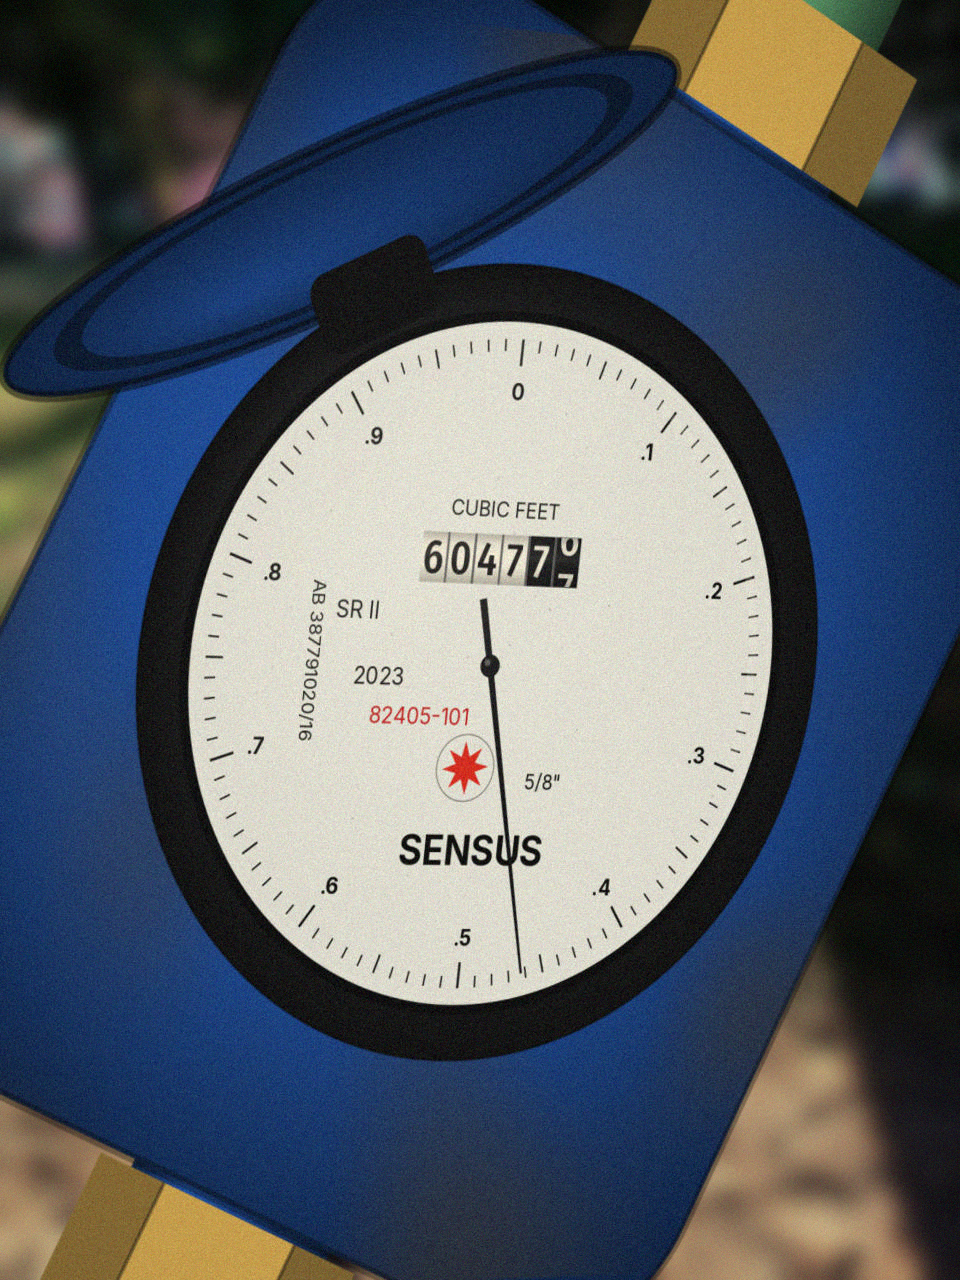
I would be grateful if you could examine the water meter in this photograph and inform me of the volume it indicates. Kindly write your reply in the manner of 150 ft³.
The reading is 604776.46 ft³
